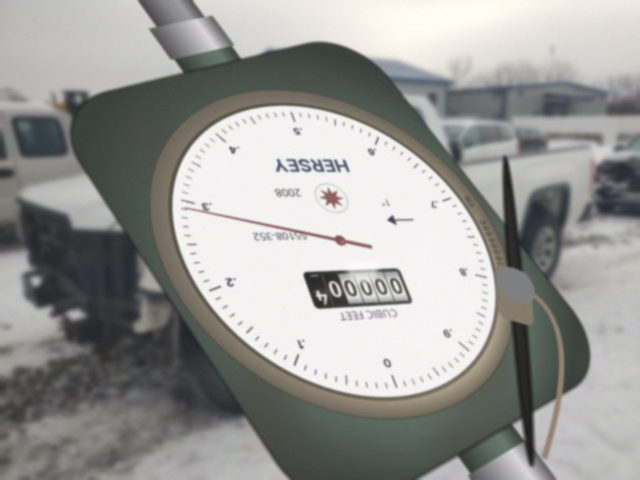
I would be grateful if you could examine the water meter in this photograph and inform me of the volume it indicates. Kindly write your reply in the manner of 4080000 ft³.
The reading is 4.29 ft³
